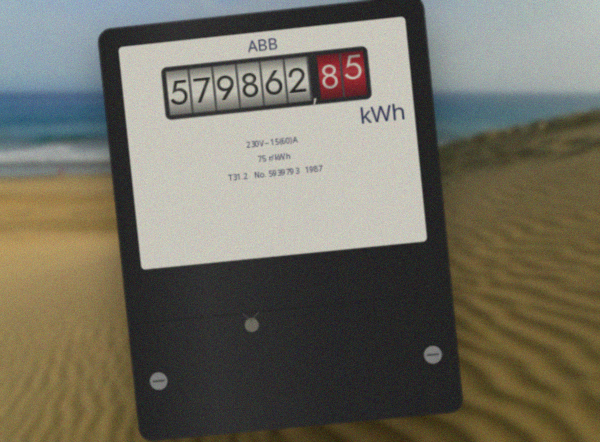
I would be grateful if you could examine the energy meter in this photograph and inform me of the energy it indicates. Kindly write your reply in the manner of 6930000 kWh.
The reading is 579862.85 kWh
